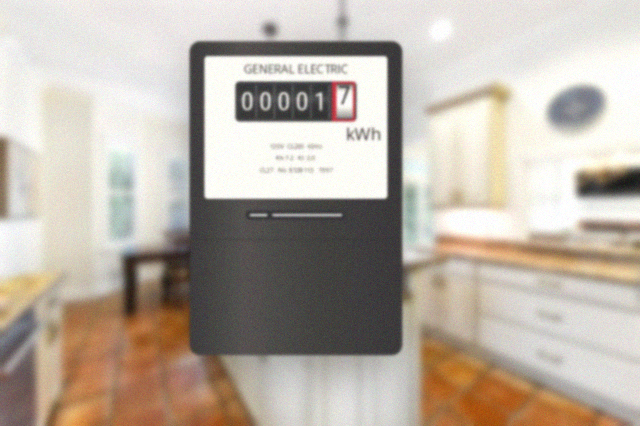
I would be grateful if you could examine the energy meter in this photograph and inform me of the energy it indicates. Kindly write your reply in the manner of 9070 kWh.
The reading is 1.7 kWh
